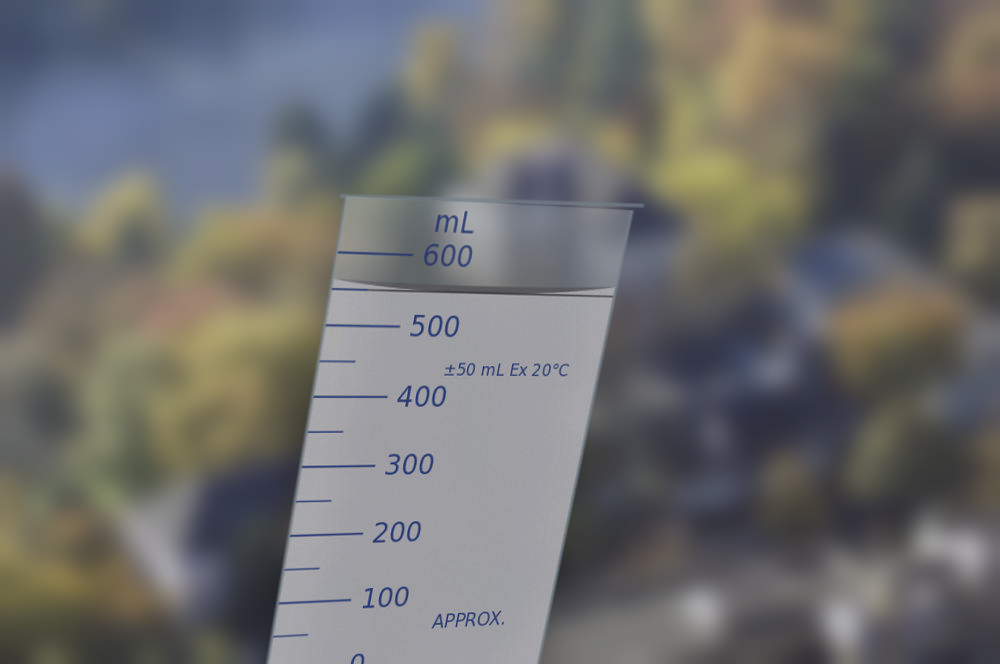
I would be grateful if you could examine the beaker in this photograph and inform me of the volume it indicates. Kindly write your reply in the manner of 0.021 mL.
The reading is 550 mL
